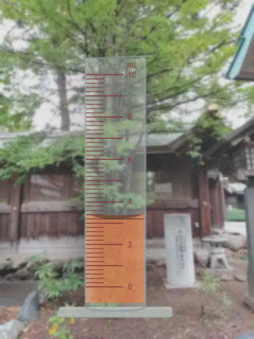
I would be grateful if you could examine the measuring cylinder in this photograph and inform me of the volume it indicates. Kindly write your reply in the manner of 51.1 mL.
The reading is 3.2 mL
